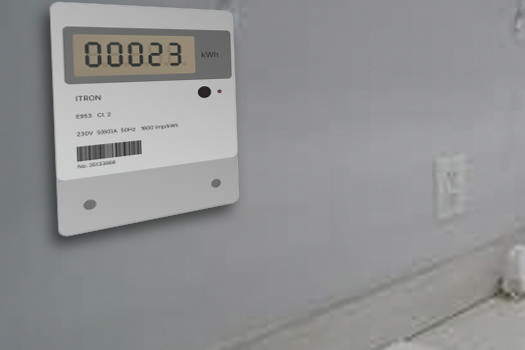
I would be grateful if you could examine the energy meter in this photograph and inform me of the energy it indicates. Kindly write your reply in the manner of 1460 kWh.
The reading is 23 kWh
